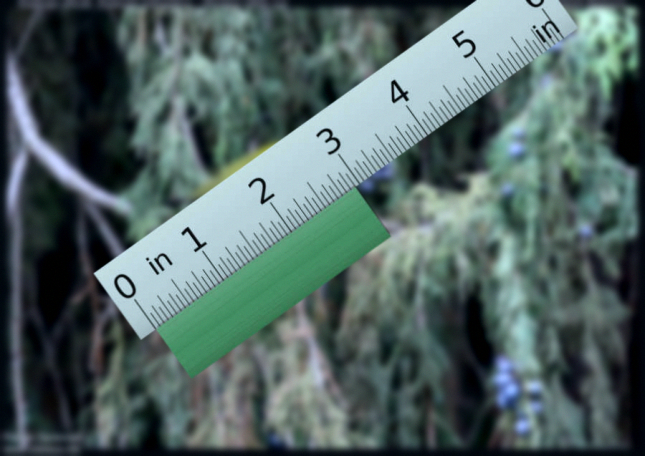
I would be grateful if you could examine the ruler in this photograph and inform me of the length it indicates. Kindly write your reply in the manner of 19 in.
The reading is 2.9375 in
